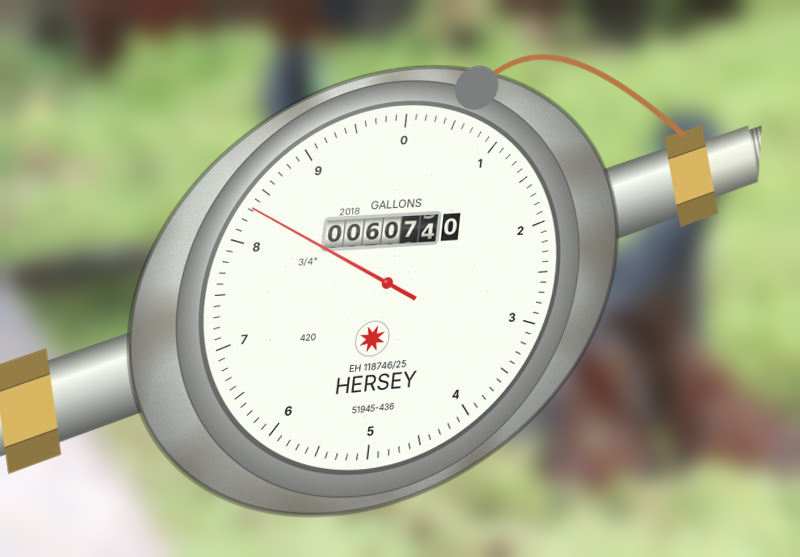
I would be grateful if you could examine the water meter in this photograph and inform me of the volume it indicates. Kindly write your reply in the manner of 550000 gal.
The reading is 60738.3 gal
